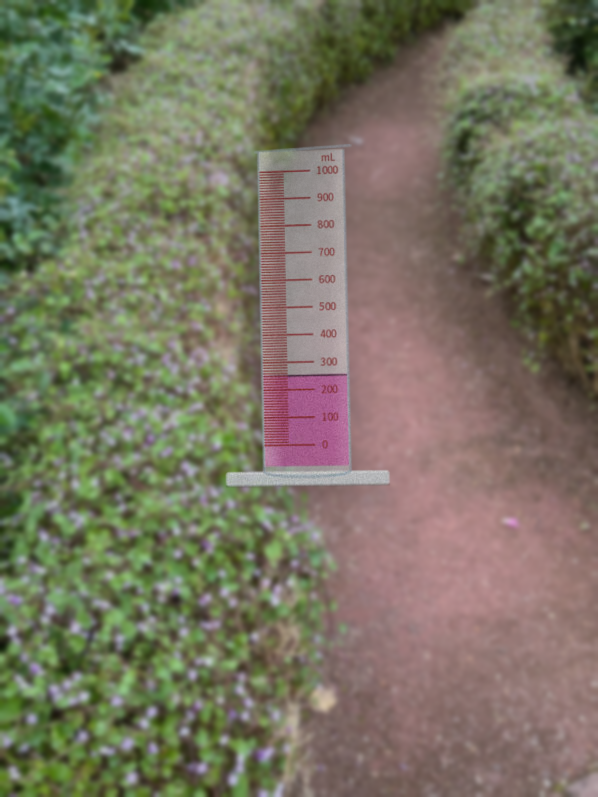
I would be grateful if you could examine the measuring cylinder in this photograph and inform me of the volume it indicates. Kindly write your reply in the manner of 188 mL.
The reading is 250 mL
